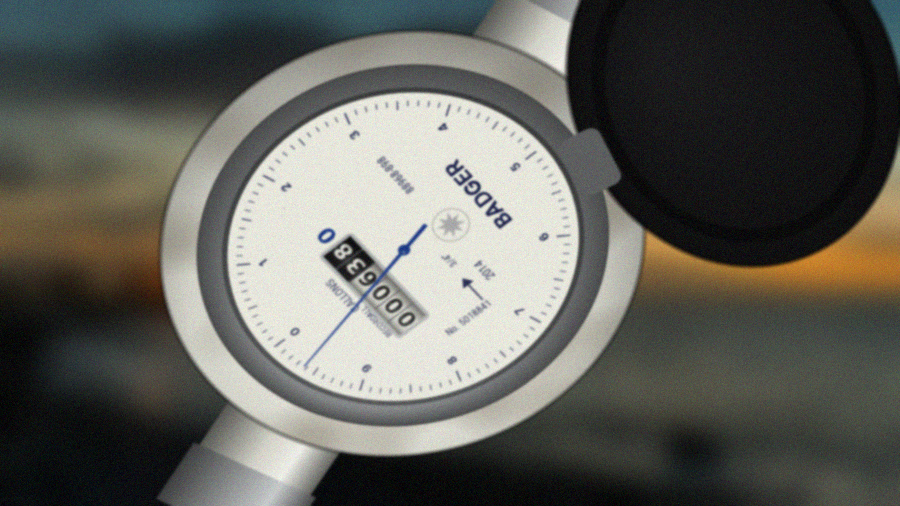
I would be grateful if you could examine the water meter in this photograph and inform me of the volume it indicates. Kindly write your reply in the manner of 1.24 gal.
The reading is 6379.6 gal
